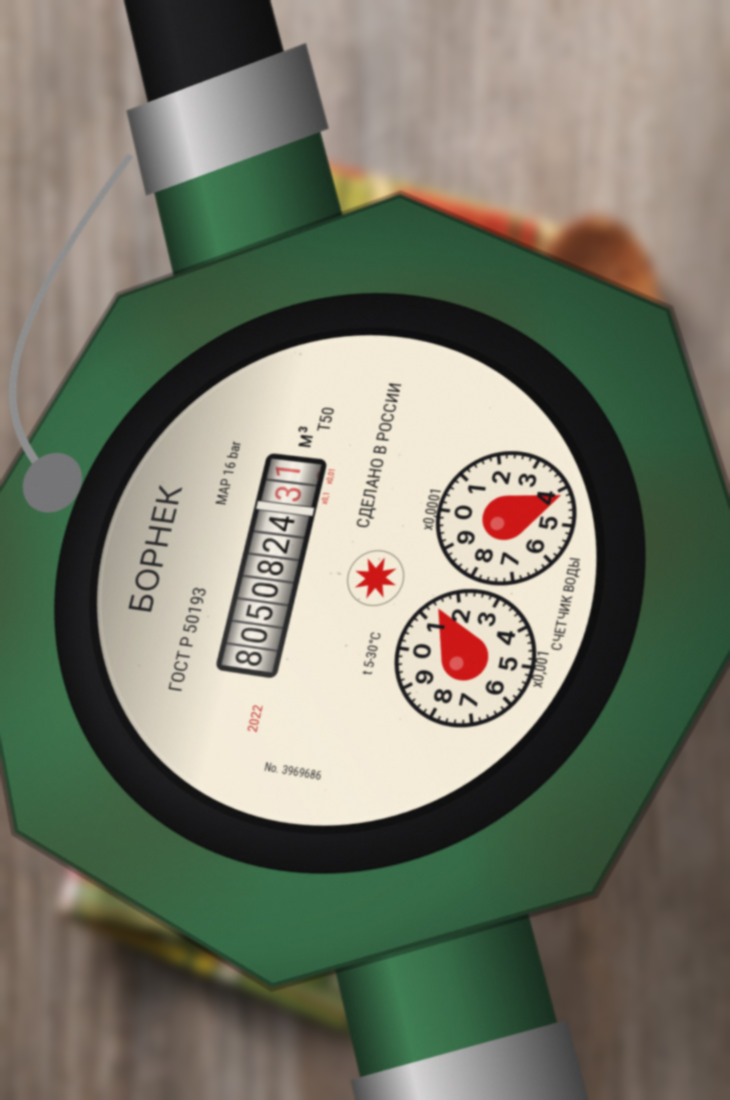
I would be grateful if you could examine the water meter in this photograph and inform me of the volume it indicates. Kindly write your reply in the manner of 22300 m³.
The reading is 8050824.3114 m³
